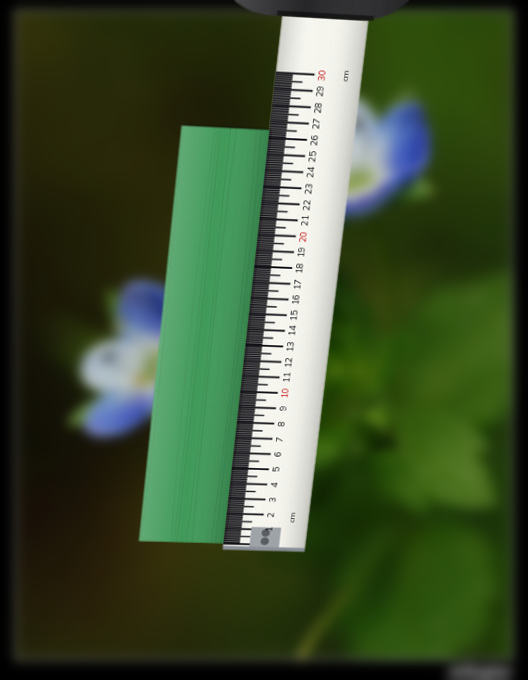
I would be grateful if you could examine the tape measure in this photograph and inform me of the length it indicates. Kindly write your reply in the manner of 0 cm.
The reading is 26.5 cm
